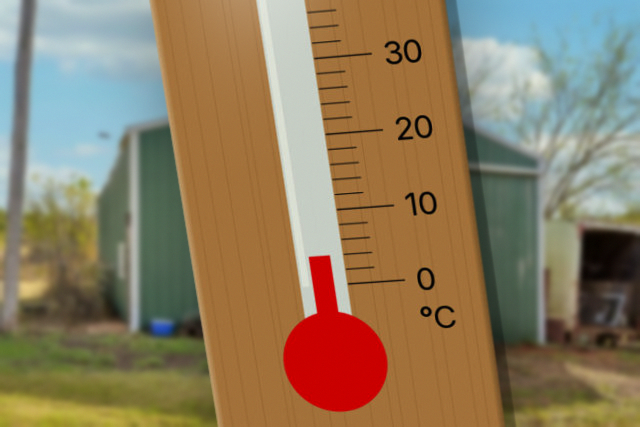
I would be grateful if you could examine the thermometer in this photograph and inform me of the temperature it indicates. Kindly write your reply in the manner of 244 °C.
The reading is 4 °C
